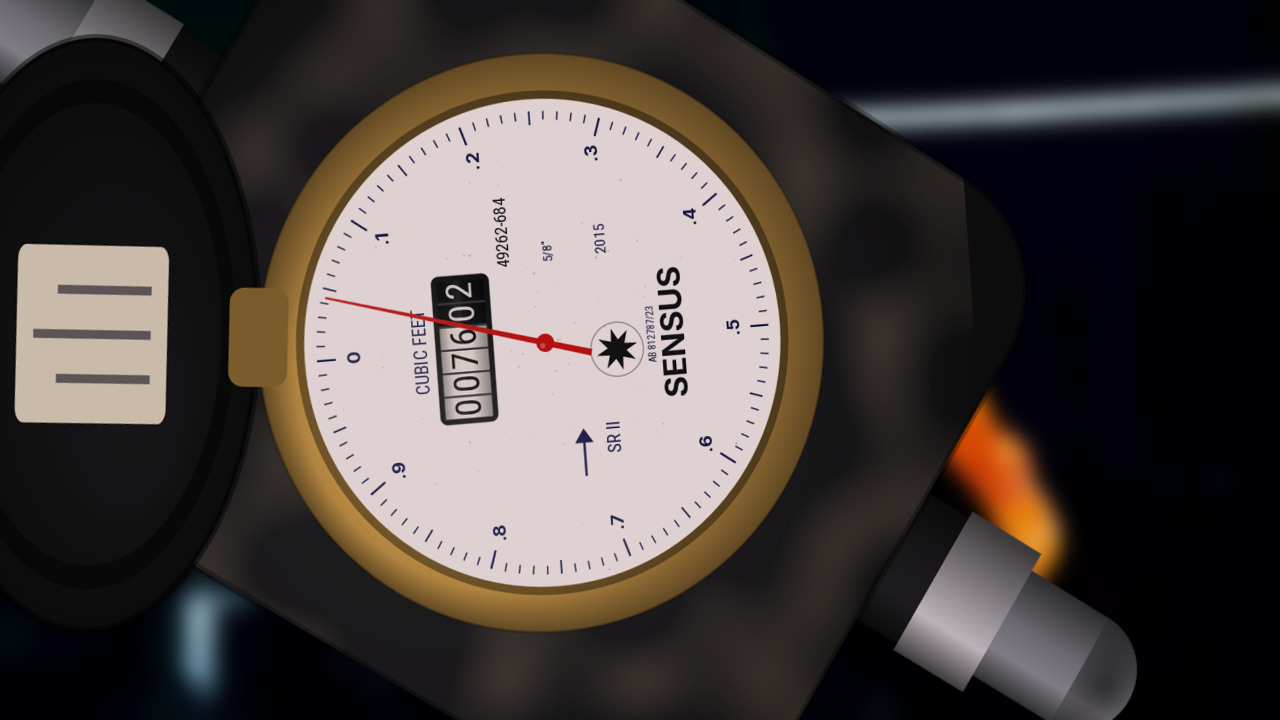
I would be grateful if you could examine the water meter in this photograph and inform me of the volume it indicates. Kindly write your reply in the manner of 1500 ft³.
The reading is 7602.04 ft³
